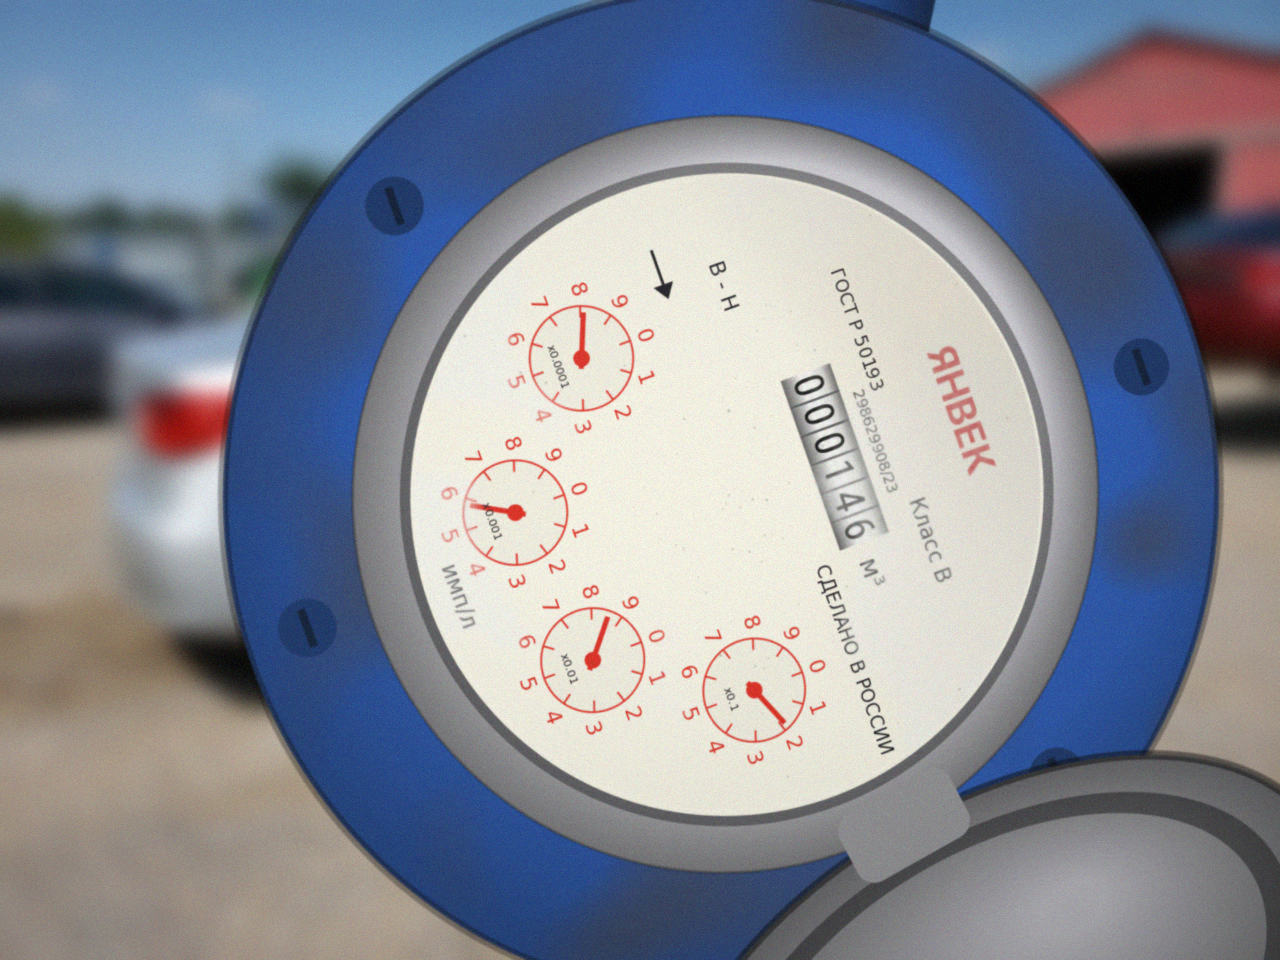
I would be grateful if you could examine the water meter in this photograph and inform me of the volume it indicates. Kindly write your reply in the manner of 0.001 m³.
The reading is 146.1858 m³
